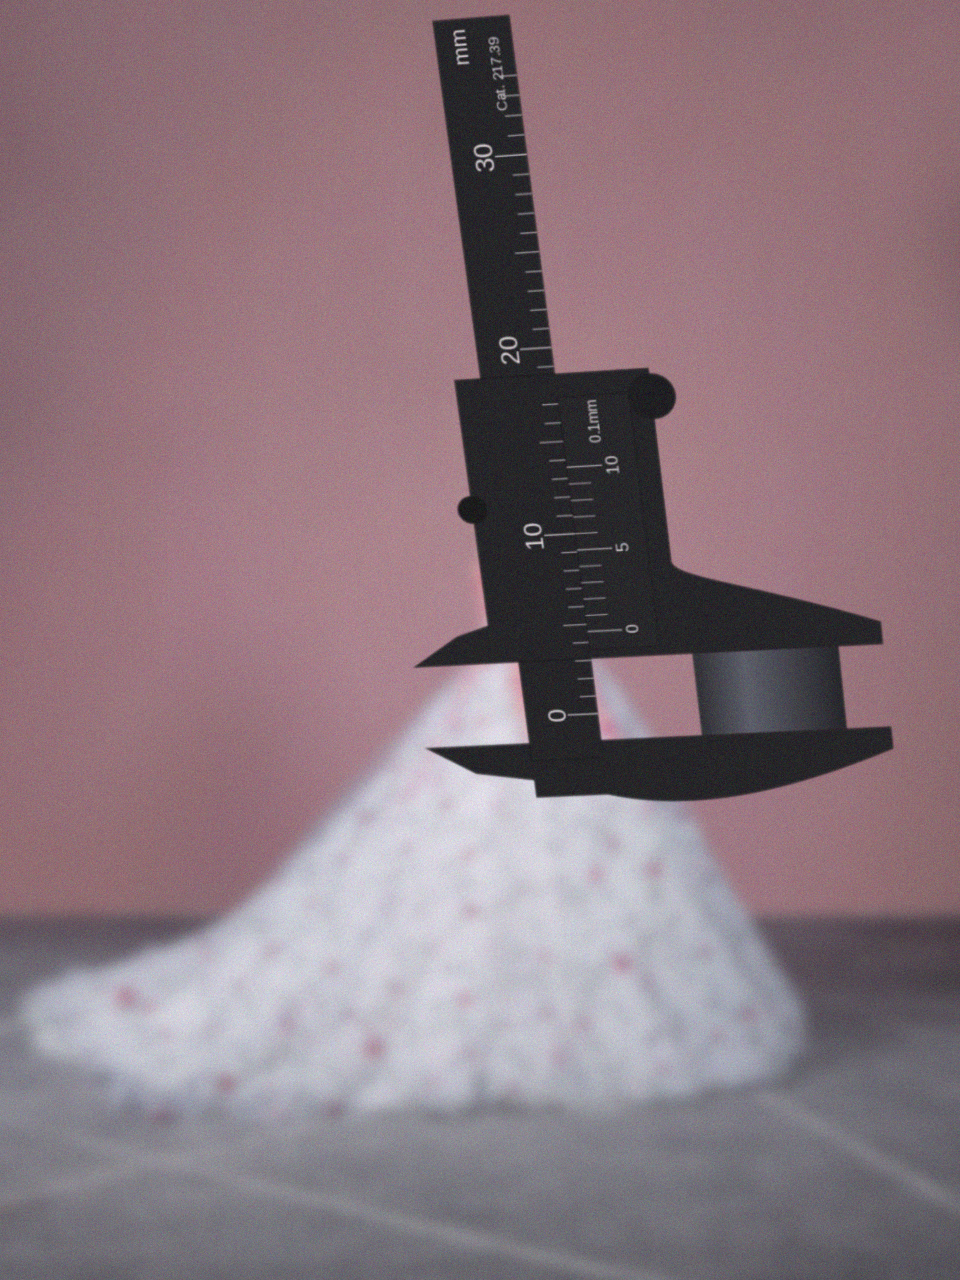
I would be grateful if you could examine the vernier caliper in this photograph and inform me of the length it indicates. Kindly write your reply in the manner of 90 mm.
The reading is 4.6 mm
